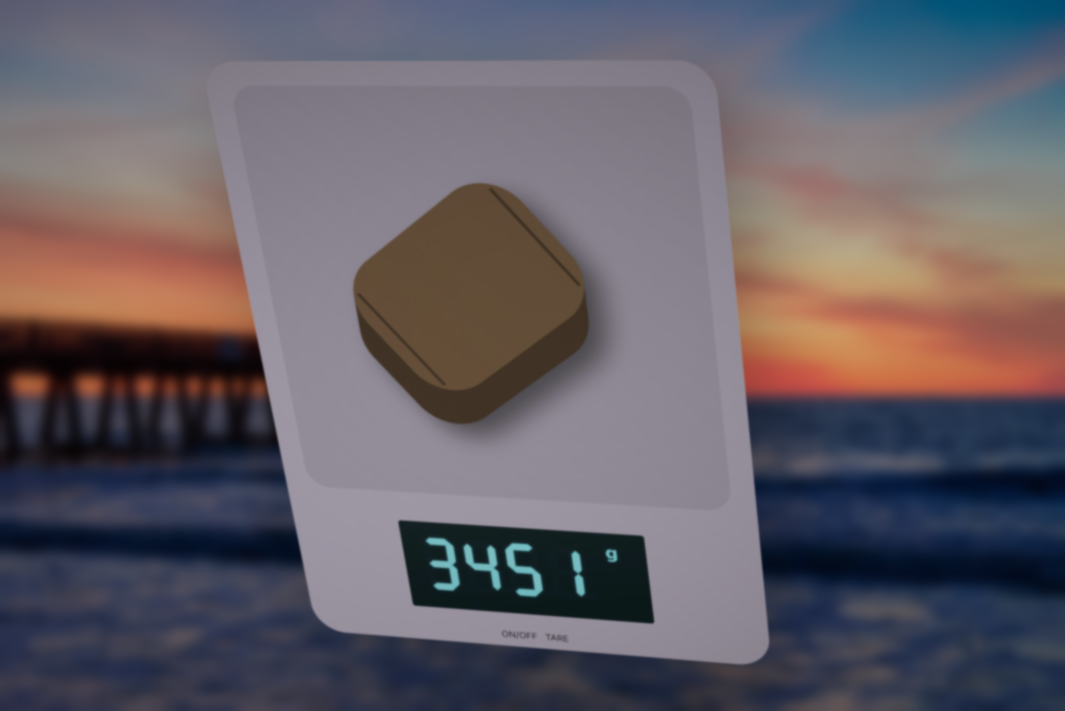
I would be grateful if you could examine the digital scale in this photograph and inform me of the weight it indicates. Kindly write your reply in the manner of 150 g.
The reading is 3451 g
